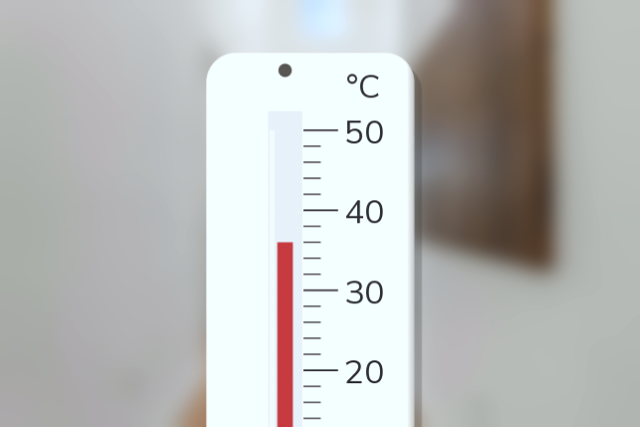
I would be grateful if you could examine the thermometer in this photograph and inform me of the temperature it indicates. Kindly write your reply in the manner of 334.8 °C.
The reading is 36 °C
